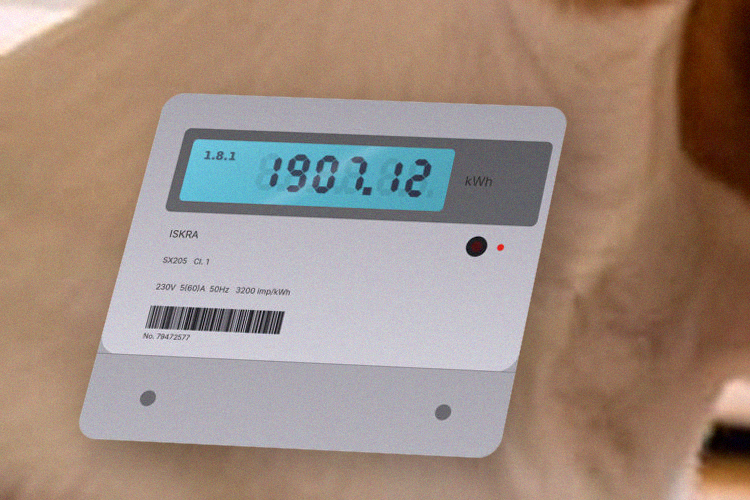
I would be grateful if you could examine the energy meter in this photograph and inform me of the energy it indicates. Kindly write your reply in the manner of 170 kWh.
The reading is 1907.12 kWh
